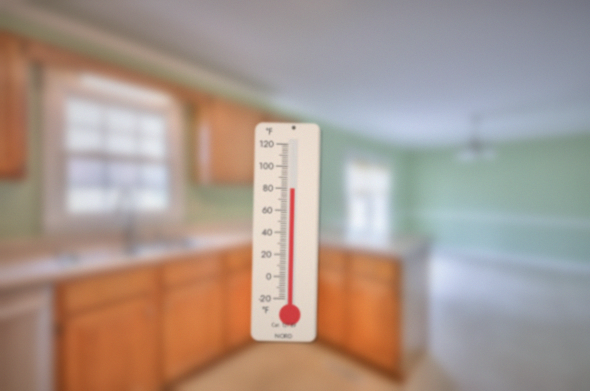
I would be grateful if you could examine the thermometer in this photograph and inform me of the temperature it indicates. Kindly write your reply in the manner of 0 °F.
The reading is 80 °F
